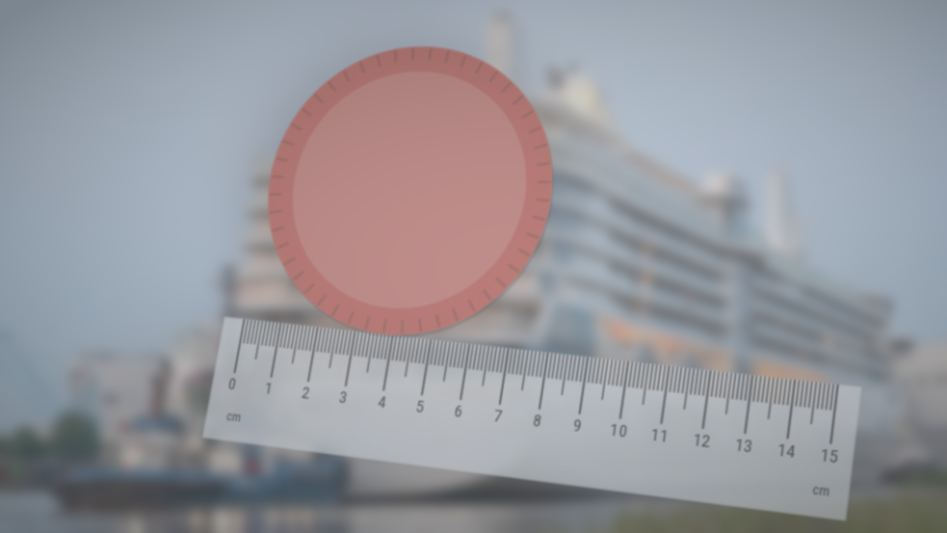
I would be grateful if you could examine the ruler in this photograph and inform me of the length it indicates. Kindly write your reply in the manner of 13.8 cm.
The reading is 7.5 cm
